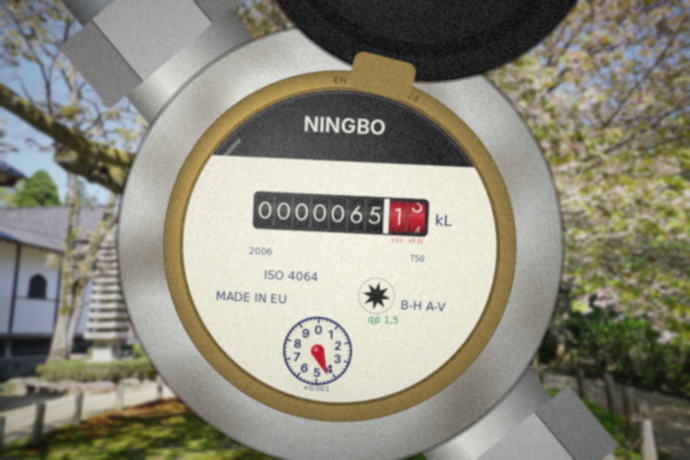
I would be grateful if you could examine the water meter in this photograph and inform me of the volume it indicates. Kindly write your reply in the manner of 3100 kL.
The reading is 65.134 kL
